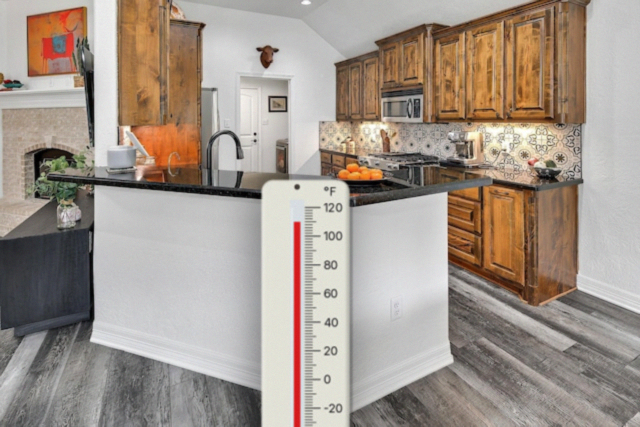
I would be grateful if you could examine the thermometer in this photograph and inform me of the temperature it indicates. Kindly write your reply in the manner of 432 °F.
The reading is 110 °F
